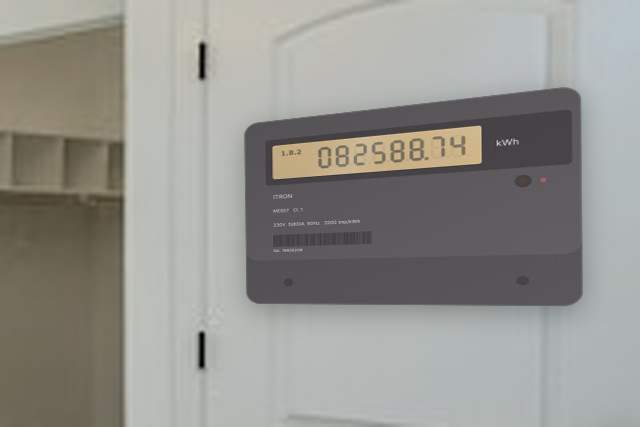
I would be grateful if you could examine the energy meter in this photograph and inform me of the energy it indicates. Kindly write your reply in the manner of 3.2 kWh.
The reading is 82588.74 kWh
